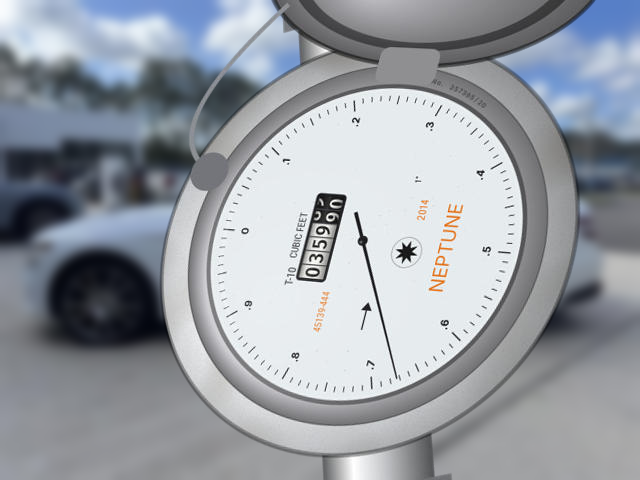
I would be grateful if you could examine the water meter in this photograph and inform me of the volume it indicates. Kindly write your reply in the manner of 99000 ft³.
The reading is 35989.67 ft³
